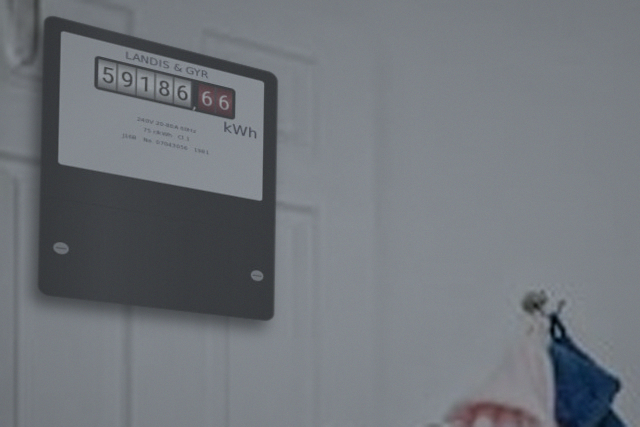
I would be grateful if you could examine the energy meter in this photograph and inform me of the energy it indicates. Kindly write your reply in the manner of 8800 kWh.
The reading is 59186.66 kWh
